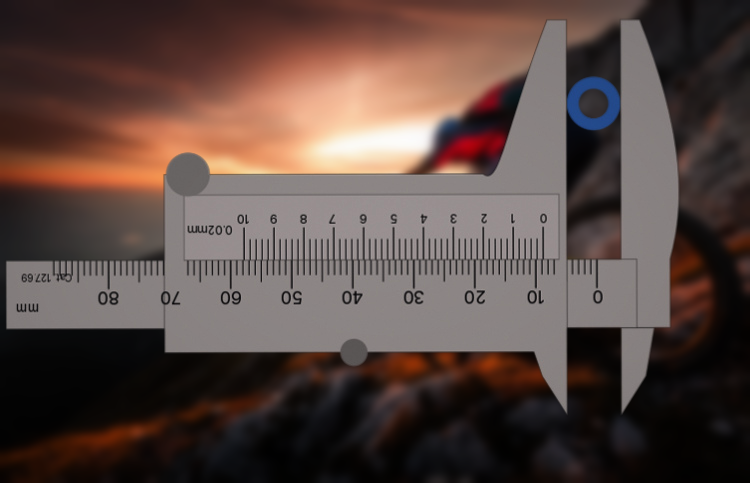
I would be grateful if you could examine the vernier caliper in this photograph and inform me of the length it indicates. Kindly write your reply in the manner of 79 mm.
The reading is 8.8 mm
